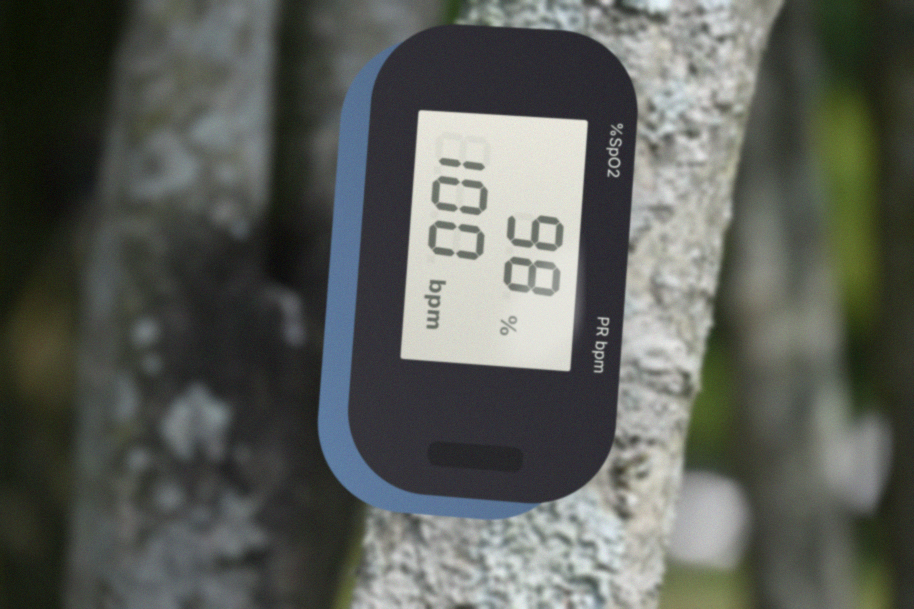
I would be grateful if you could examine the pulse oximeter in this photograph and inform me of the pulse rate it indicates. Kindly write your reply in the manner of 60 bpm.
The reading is 100 bpm
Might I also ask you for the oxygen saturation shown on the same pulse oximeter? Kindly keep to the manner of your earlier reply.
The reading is 98 %
